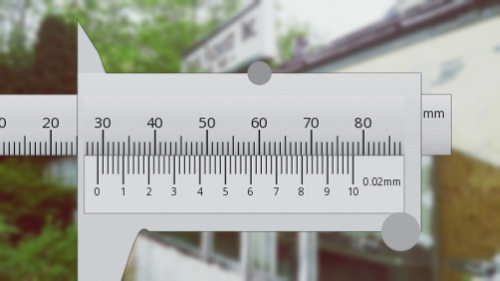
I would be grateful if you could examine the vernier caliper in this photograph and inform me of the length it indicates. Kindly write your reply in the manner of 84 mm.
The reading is 29.0 mm
